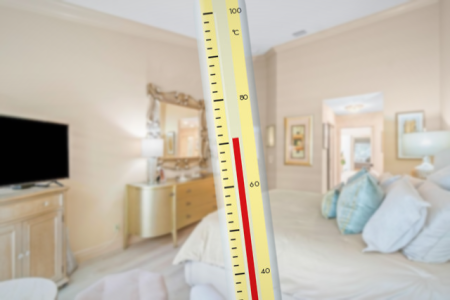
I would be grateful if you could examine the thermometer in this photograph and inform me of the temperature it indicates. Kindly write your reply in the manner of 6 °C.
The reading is 71 °C
